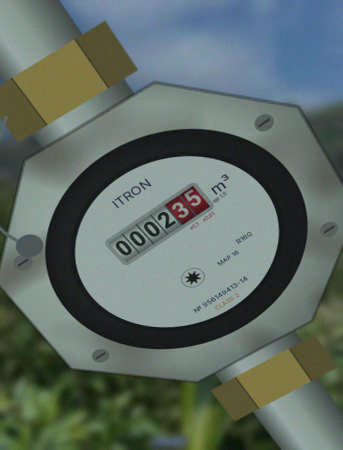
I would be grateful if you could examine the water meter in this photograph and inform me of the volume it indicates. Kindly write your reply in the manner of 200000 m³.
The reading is 2.35 m³
